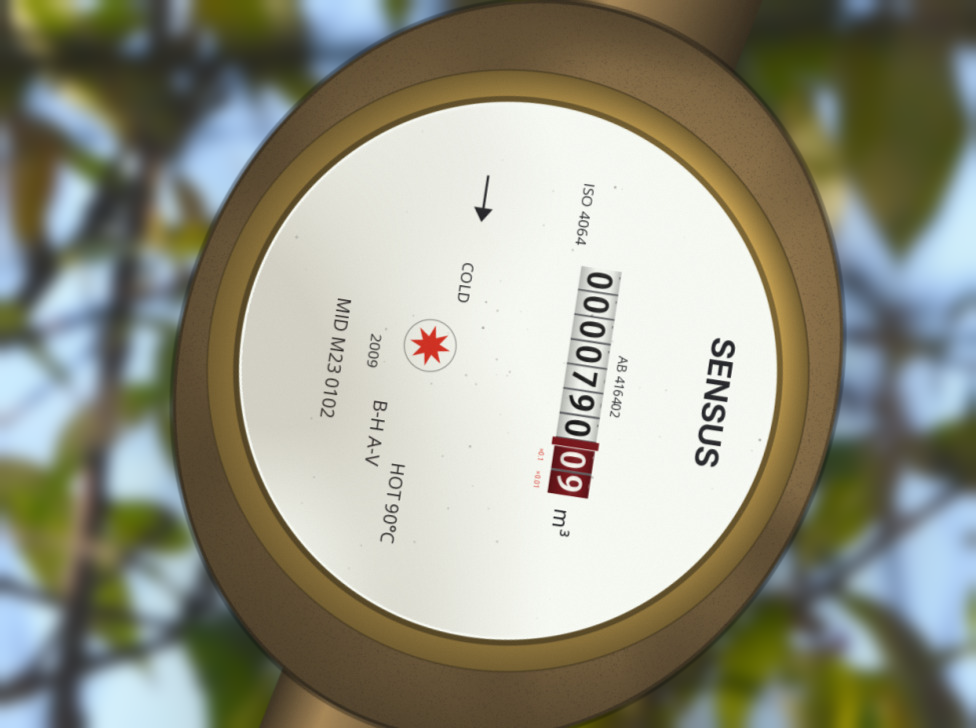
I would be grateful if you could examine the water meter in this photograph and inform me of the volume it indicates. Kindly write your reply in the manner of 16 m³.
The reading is 790.09 m³
